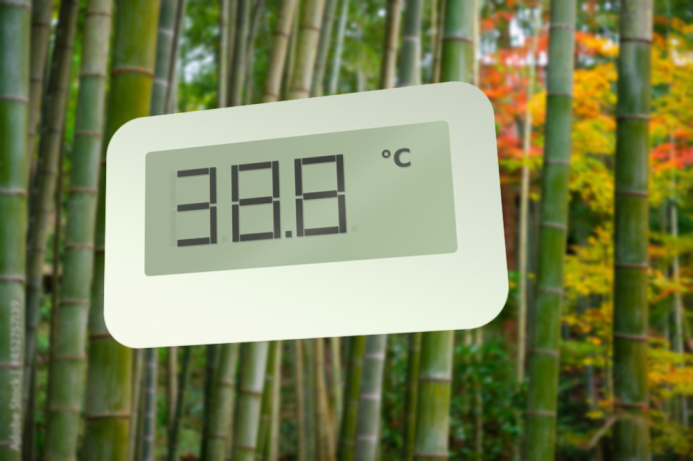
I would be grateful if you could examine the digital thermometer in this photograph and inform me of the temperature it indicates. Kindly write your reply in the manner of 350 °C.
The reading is 38.8 °C
